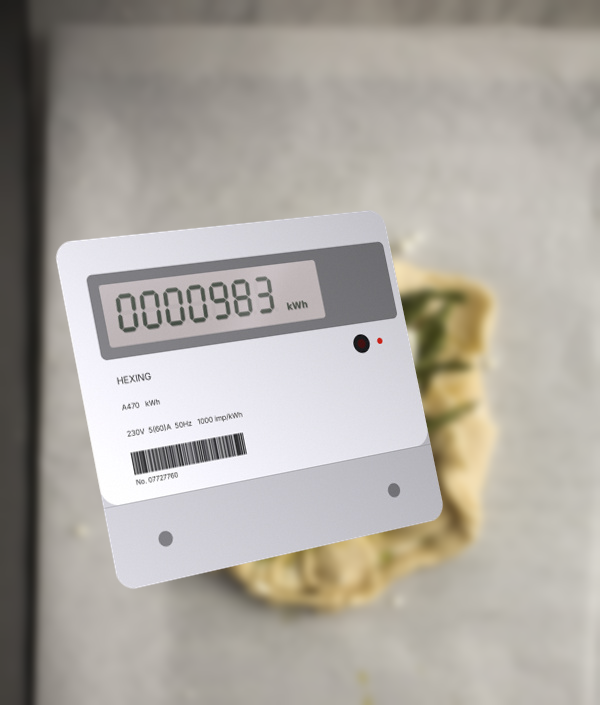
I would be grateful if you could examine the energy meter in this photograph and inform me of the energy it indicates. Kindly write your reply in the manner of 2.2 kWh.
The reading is 983 kWh
